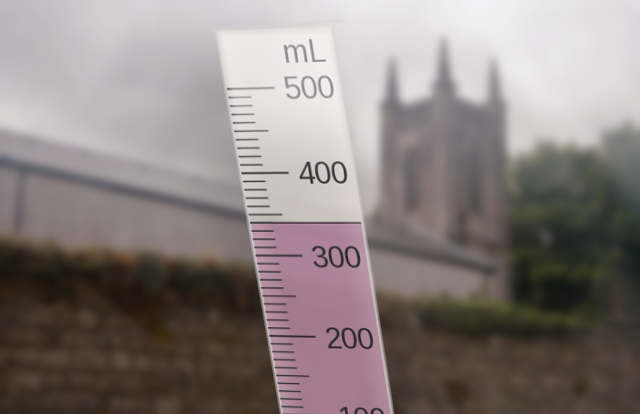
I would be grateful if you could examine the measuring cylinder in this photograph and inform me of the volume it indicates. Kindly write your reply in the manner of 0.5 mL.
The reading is 340 mL
